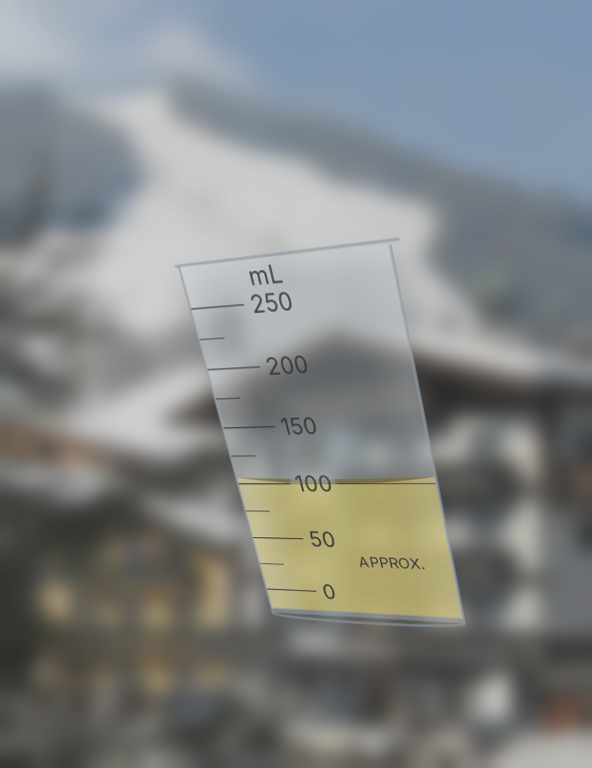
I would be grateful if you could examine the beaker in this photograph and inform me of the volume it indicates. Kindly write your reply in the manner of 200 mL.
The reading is 100 mL
